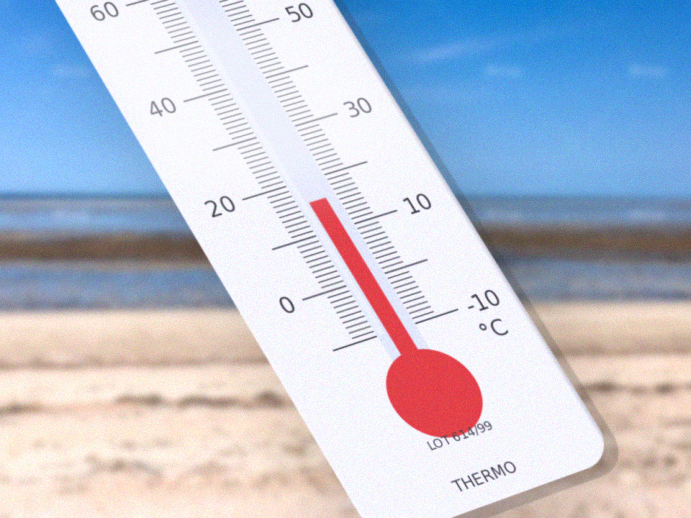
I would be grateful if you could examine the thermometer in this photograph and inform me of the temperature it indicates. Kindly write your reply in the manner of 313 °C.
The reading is 16 °C
